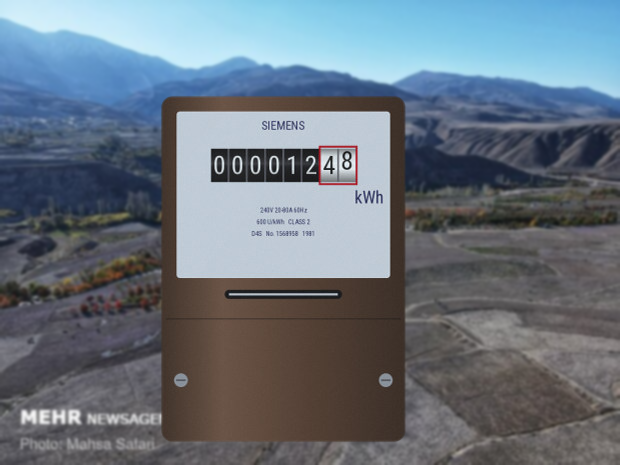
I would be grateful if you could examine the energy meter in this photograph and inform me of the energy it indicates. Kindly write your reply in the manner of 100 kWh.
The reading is 12.48 kWh
